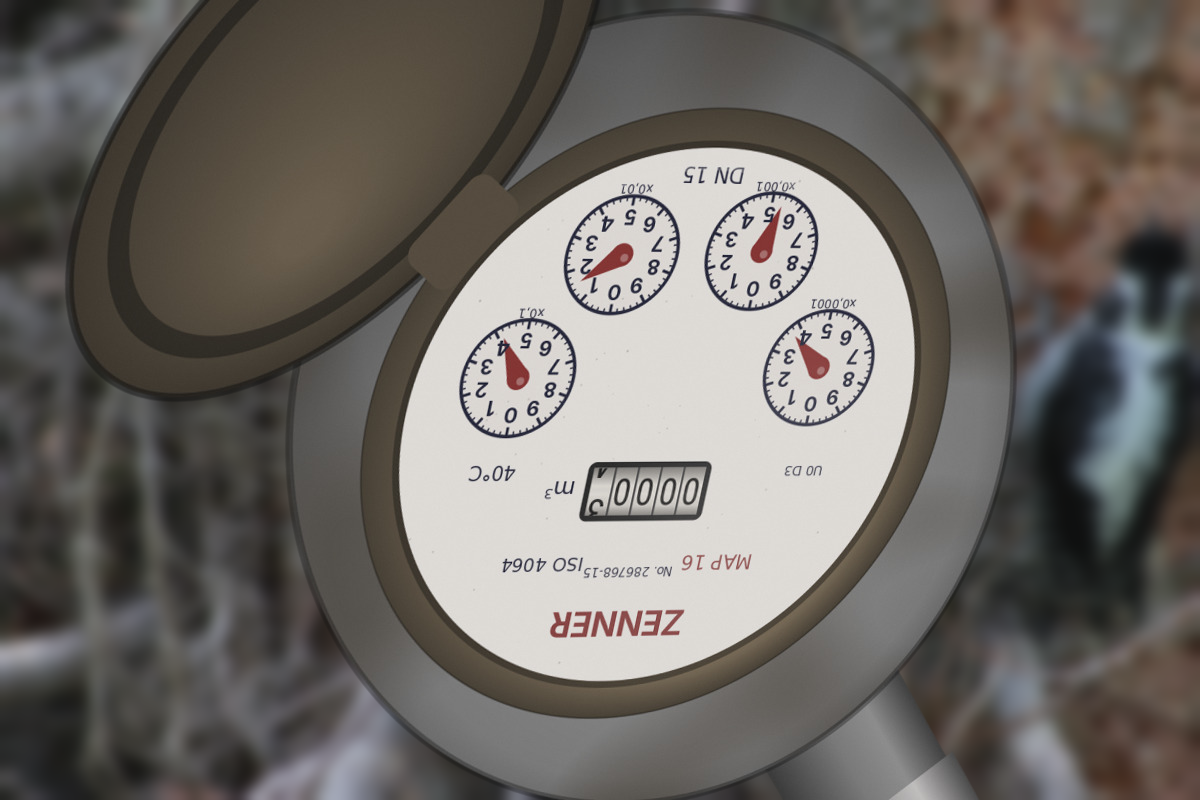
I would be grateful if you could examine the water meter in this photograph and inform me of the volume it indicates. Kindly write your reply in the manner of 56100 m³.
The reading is 3.4153 m³
